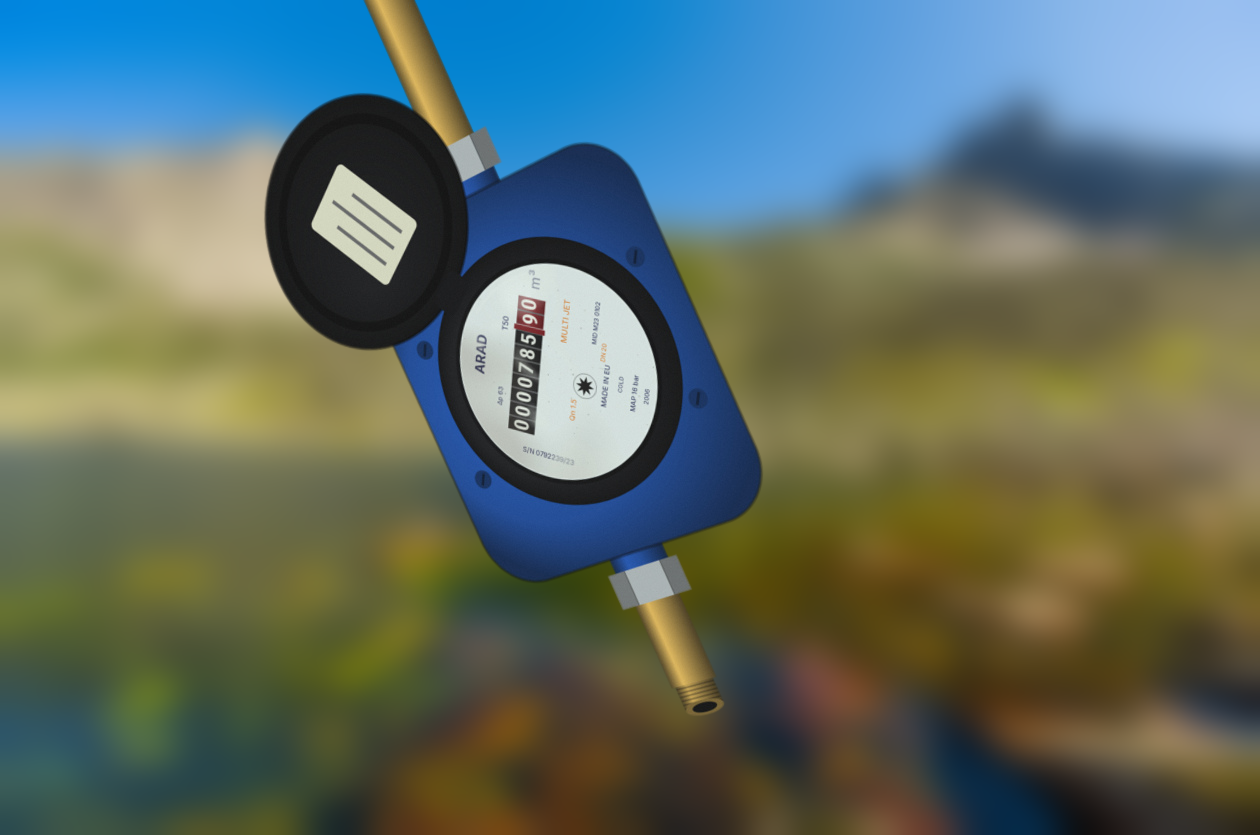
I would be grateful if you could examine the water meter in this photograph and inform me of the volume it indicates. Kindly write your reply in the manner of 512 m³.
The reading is 785.90 m³
